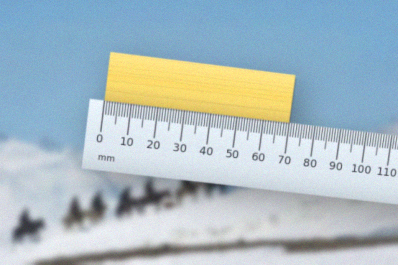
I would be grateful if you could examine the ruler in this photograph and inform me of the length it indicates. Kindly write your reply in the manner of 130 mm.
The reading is 70 mm
